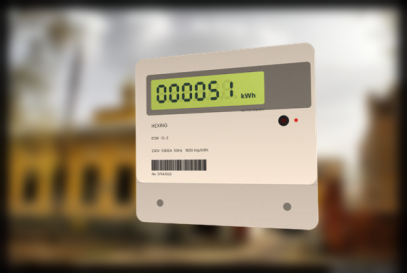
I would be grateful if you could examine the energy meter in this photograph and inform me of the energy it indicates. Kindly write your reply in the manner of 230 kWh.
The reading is 51 kWh
